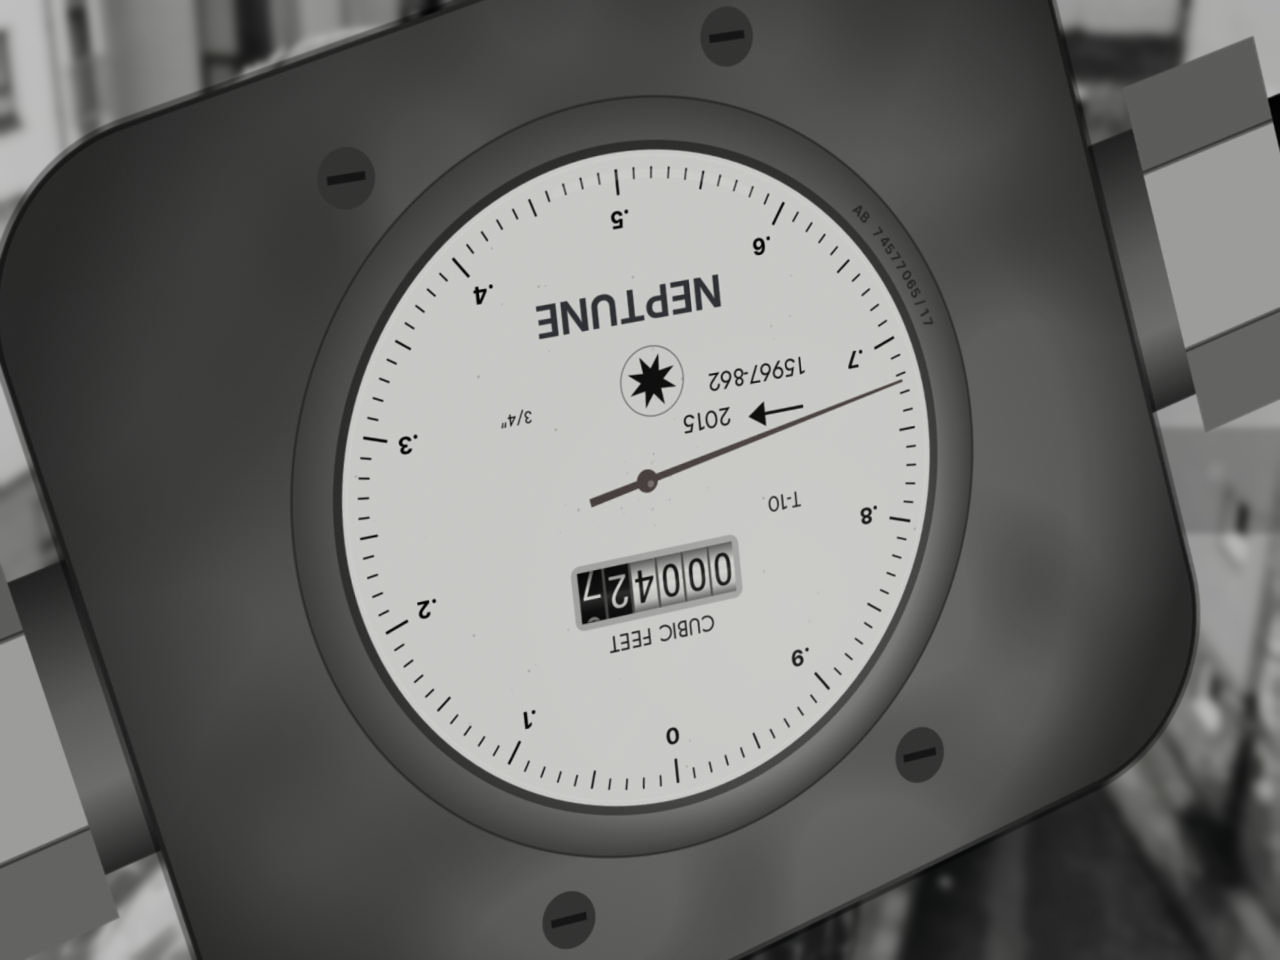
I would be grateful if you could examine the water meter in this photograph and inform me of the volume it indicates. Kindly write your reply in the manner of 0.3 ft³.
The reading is 426.72 ft³
